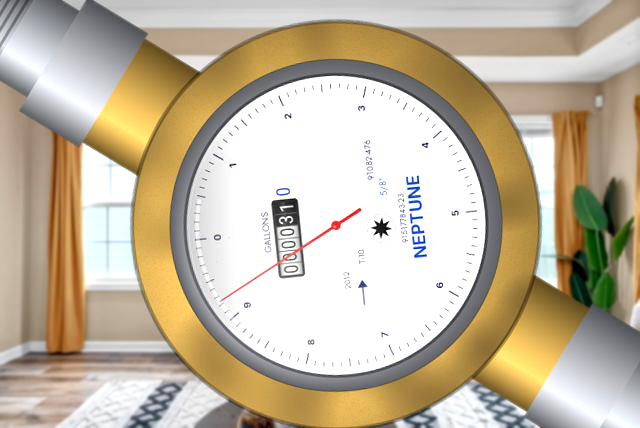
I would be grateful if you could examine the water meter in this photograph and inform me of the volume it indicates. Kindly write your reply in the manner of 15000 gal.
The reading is 309.2 gal
